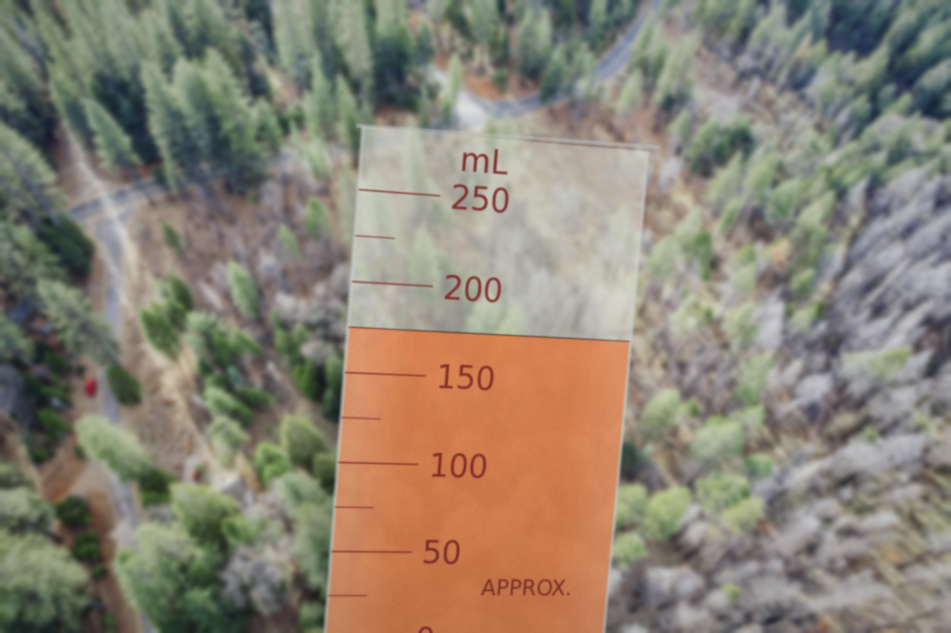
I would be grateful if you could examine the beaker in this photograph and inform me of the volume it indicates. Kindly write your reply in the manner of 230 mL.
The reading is 175 mL
